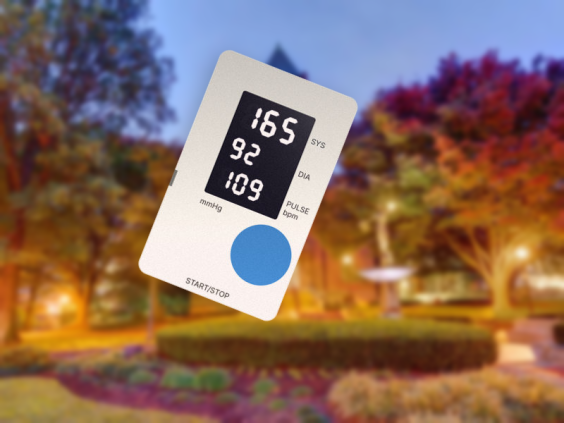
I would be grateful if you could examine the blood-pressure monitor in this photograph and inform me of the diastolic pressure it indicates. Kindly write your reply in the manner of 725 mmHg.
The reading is 92 mmHg
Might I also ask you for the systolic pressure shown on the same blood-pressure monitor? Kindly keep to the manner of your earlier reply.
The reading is 165 mmHg
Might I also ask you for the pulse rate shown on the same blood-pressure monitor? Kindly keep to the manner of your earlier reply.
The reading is 109 bpm
